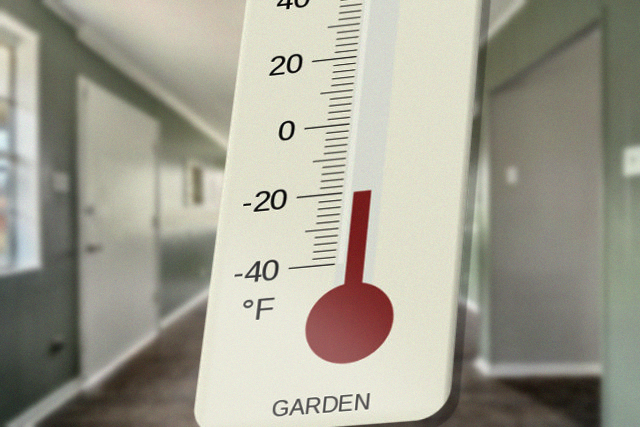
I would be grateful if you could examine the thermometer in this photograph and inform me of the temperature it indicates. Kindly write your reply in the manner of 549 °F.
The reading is -20 °F
